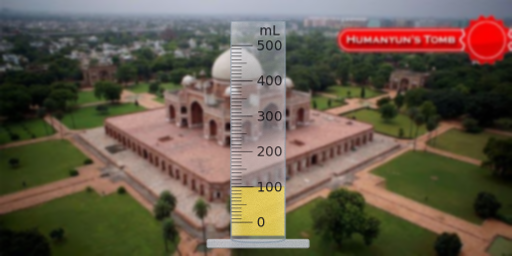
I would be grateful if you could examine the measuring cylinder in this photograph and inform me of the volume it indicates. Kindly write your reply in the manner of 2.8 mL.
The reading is 100 mL
